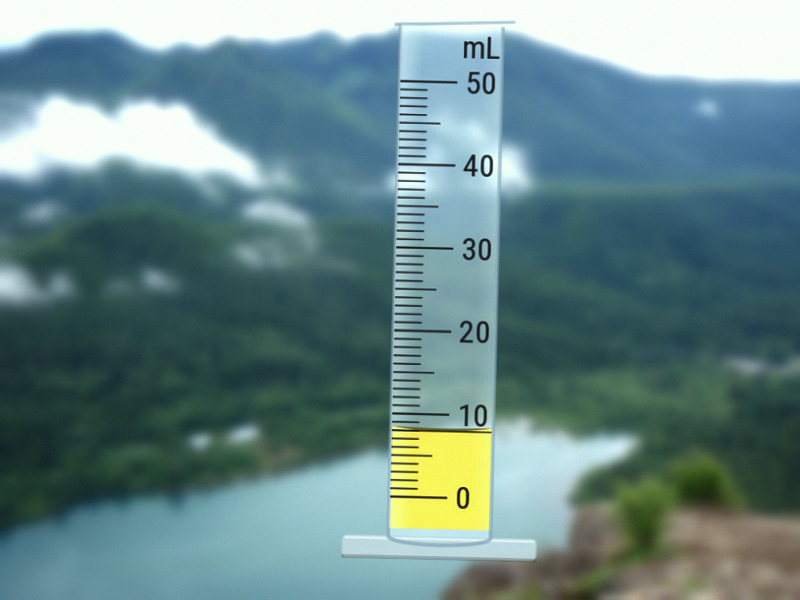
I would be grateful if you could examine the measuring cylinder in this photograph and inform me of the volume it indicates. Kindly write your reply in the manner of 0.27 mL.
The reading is 8 mL
